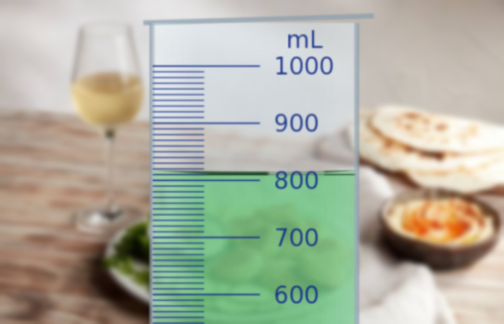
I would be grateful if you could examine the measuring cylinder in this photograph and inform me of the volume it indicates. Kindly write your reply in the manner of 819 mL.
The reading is 810 mL
